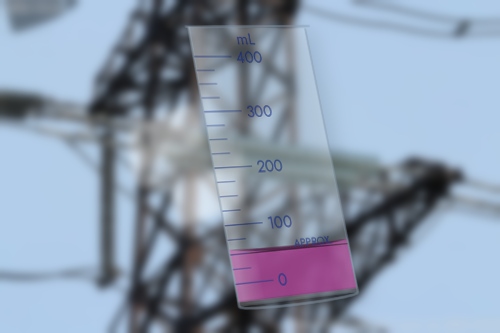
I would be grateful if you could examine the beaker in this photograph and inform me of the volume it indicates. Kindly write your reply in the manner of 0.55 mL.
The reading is 50 mL
